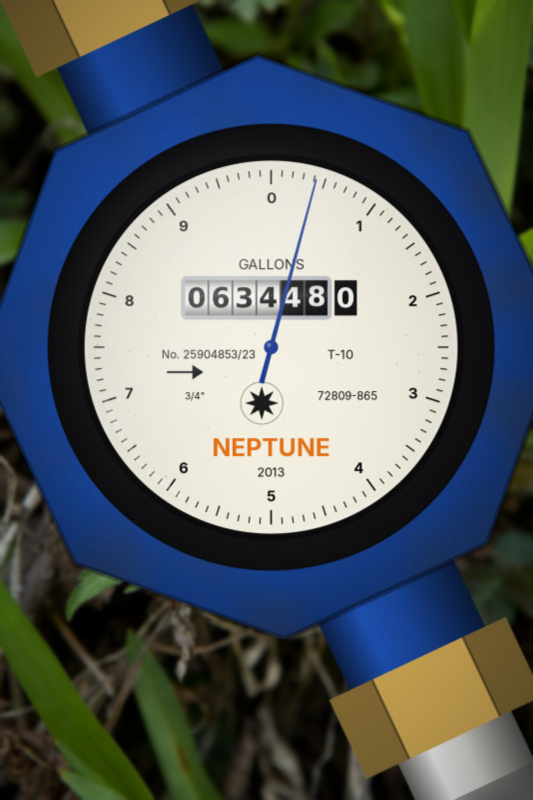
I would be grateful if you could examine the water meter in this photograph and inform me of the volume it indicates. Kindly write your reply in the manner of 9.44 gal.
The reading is 634480.4 gal
